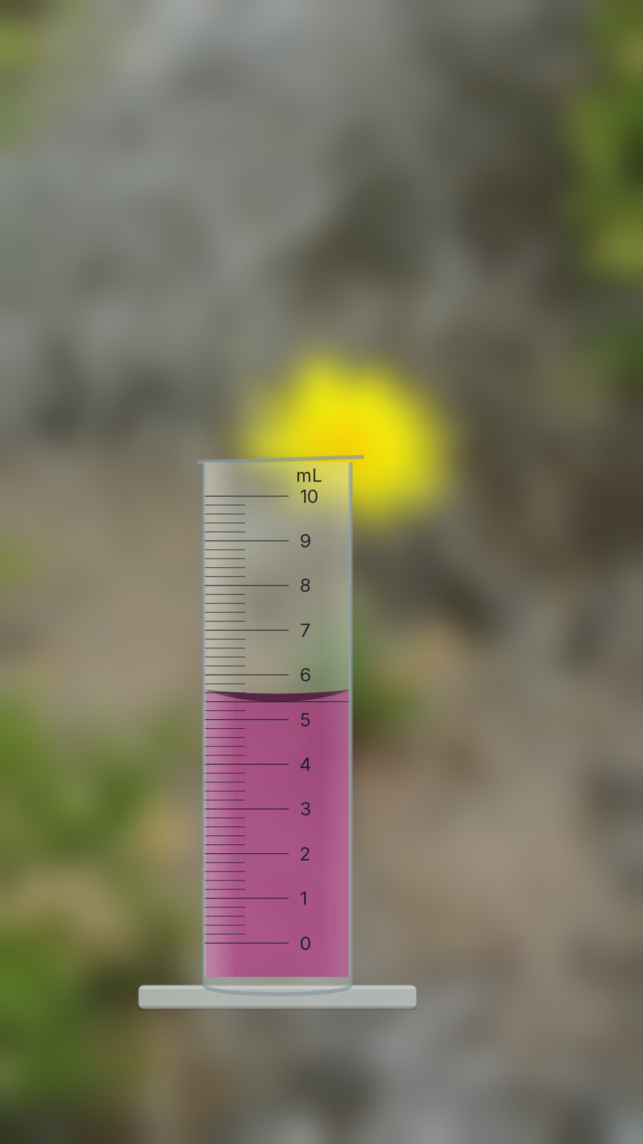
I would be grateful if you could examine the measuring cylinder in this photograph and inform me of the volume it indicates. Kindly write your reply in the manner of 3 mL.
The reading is 5.4 mL
